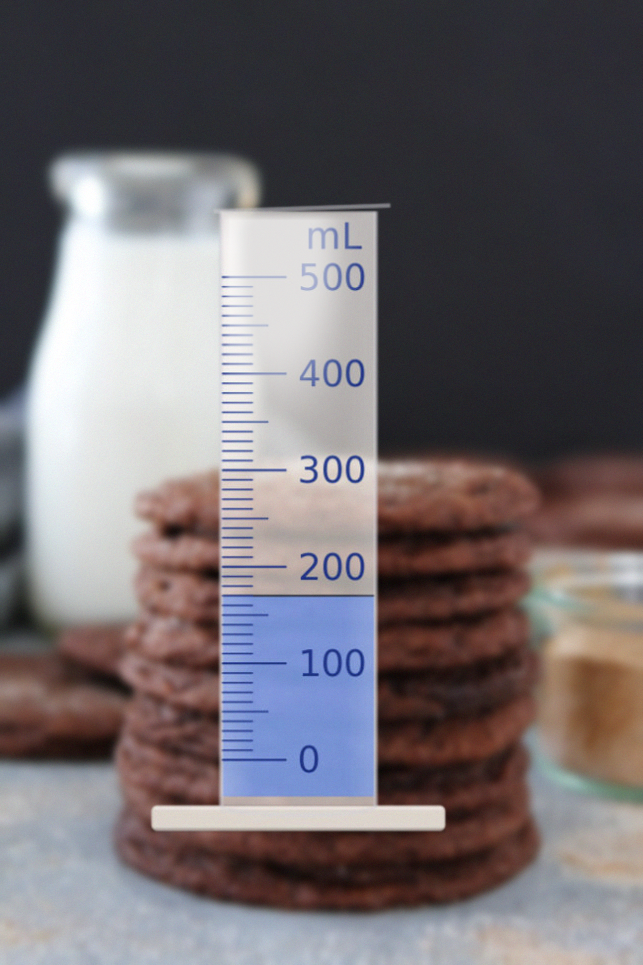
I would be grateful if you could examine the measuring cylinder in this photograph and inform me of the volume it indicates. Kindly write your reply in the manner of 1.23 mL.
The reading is 170 mL
